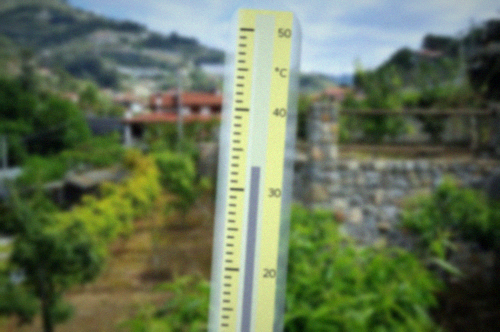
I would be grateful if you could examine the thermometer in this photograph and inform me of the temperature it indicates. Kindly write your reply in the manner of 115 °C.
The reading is 33 °C
